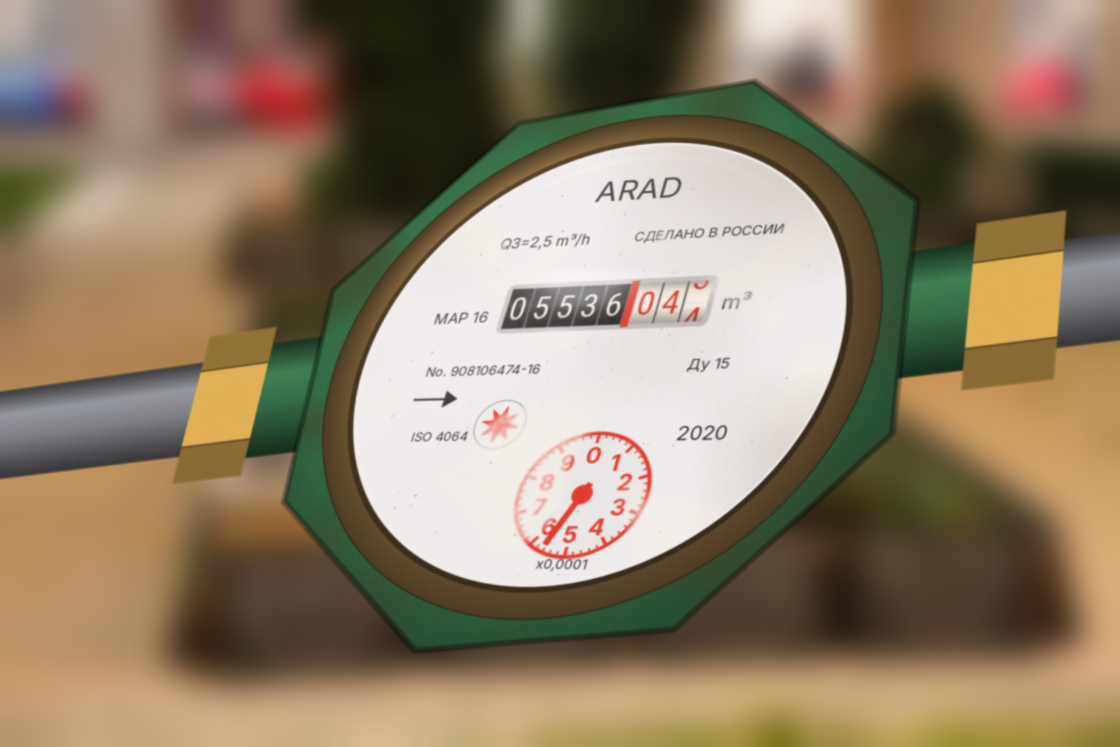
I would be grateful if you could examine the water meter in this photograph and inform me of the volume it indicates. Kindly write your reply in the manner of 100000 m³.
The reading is 5536.0435 m³
